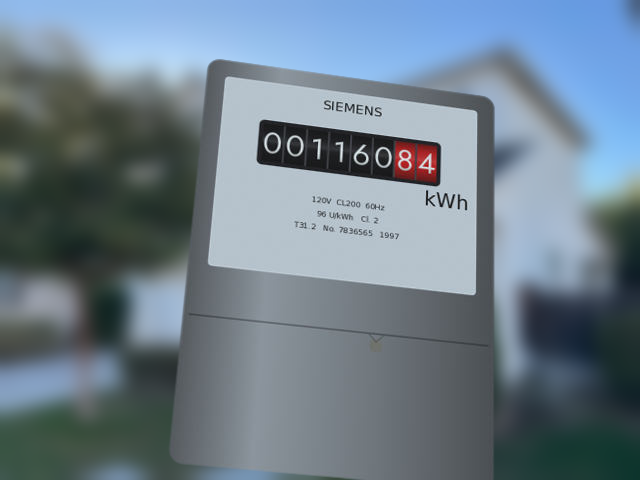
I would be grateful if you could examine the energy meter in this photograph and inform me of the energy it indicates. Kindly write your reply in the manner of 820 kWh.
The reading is 1160.84 kWh
